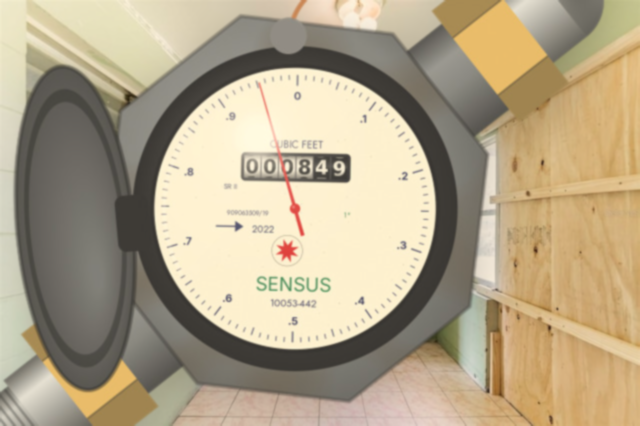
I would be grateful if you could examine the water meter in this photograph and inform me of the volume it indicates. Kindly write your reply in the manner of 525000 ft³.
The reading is 848.95 ft³
